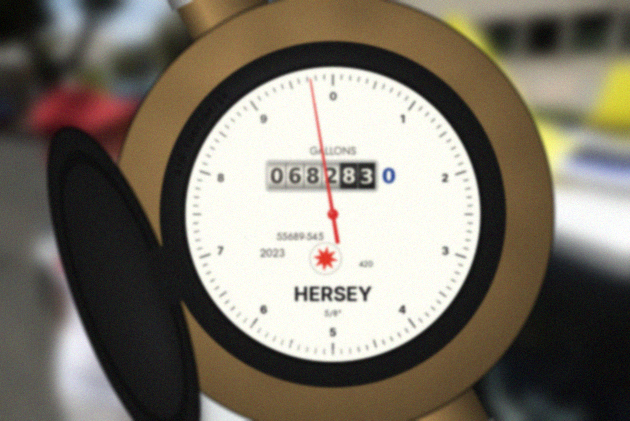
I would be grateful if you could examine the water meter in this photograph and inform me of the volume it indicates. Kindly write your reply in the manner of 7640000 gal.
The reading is 682829.7 gal
